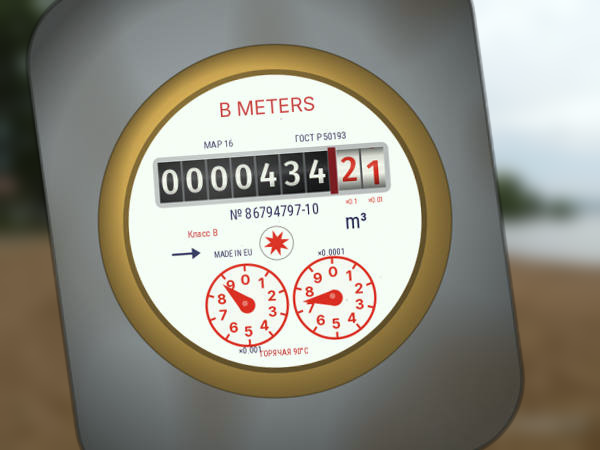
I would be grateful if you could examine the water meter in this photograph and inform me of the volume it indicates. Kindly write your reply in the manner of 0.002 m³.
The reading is 434.2087 m³
